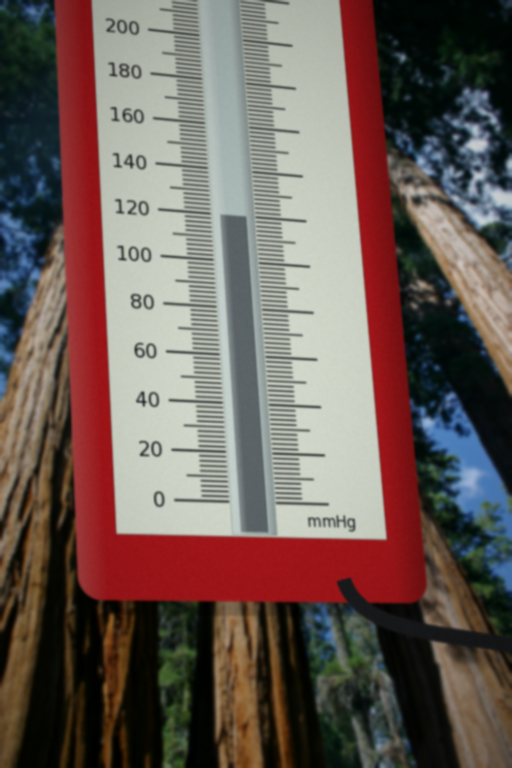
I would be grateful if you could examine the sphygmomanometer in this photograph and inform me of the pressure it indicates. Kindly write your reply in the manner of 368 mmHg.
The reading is 120 mmHg
